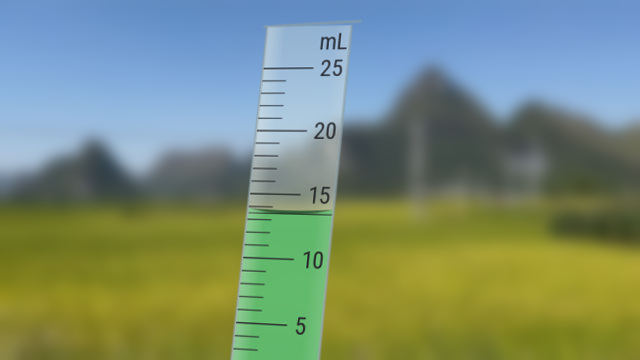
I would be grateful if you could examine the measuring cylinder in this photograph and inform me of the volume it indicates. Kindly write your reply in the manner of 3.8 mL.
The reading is 13.5 mL
